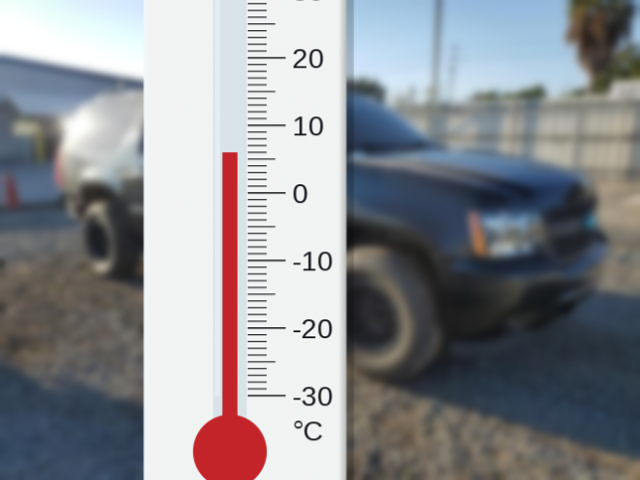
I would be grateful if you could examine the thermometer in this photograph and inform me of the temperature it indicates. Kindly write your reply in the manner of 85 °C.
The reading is 6 °C
